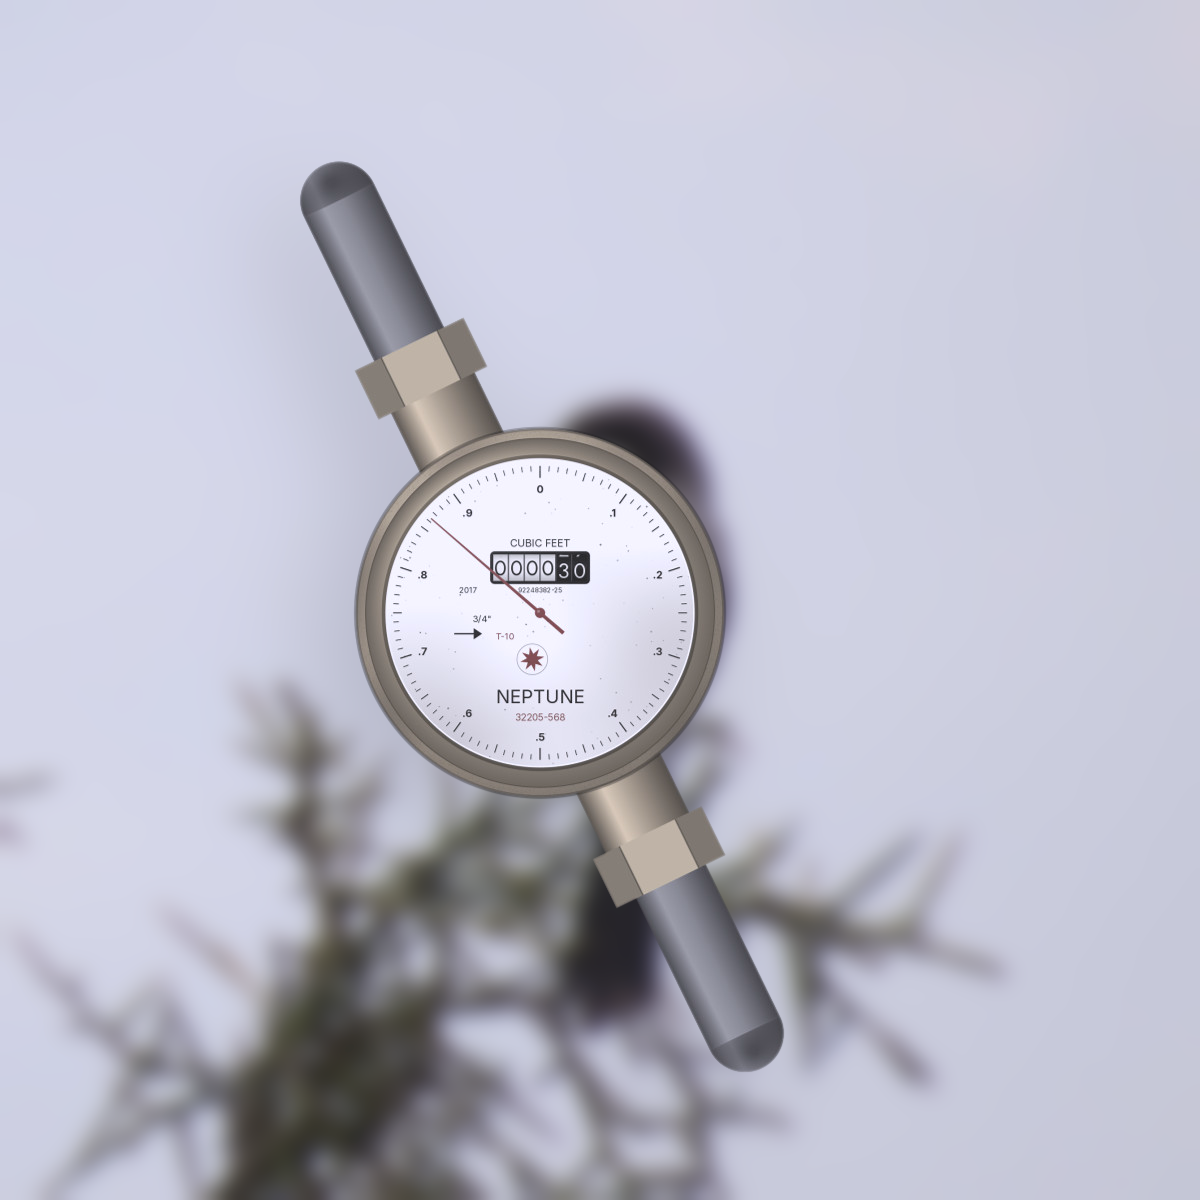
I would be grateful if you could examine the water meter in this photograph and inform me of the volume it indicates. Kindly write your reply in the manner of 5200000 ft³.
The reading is 29.86 ft³
